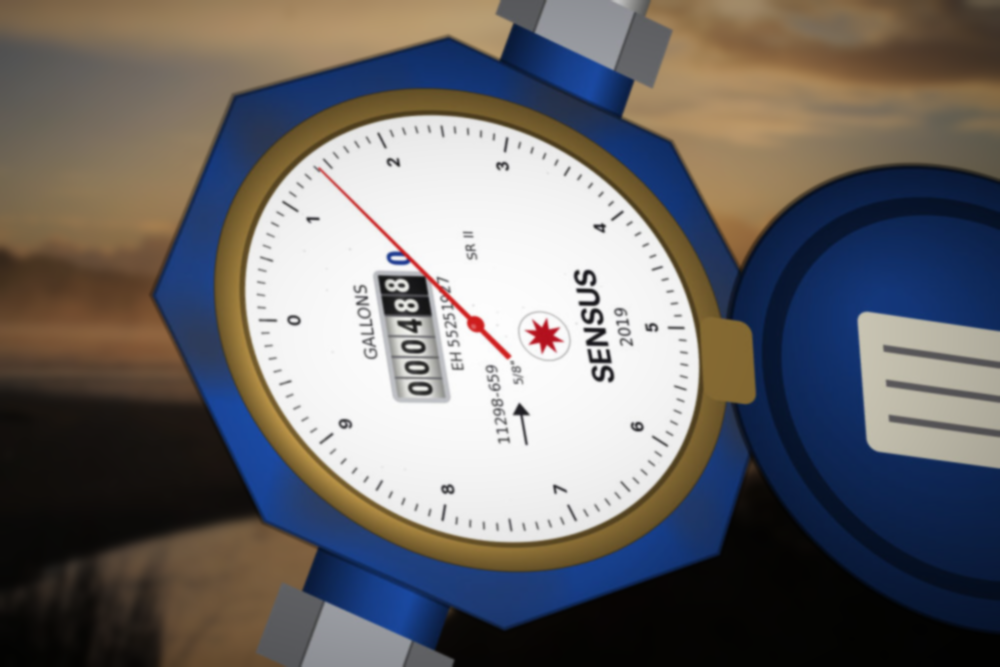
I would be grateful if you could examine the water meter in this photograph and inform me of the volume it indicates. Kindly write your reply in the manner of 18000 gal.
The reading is 4881.4 gal
